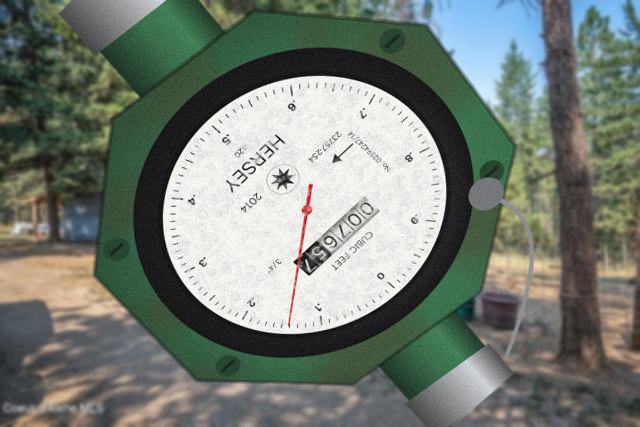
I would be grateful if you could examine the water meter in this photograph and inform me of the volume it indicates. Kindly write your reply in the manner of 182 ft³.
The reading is 7657.14 ft³
